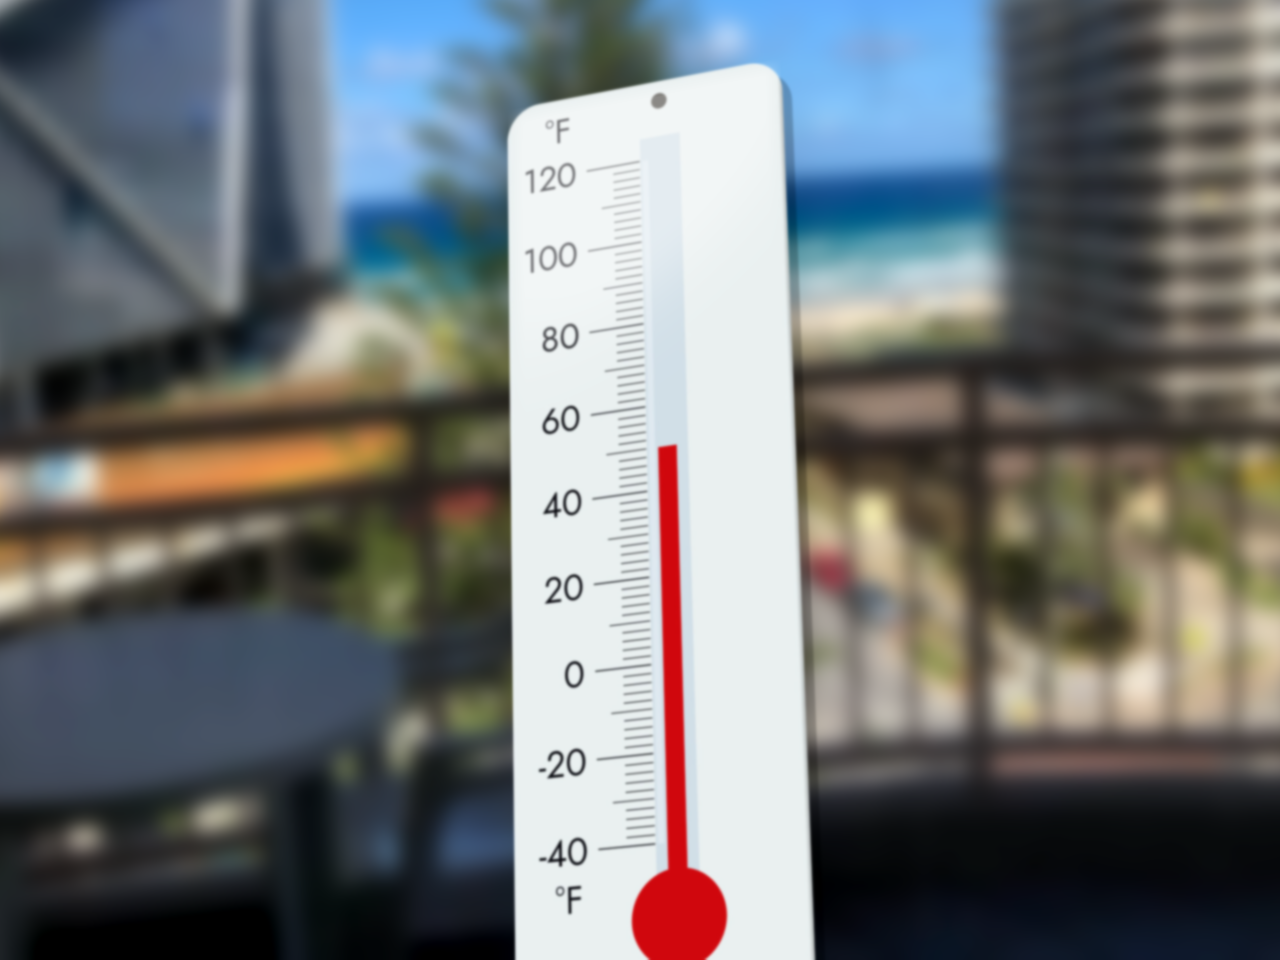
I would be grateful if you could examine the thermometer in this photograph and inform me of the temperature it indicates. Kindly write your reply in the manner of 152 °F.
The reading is 50 °F
